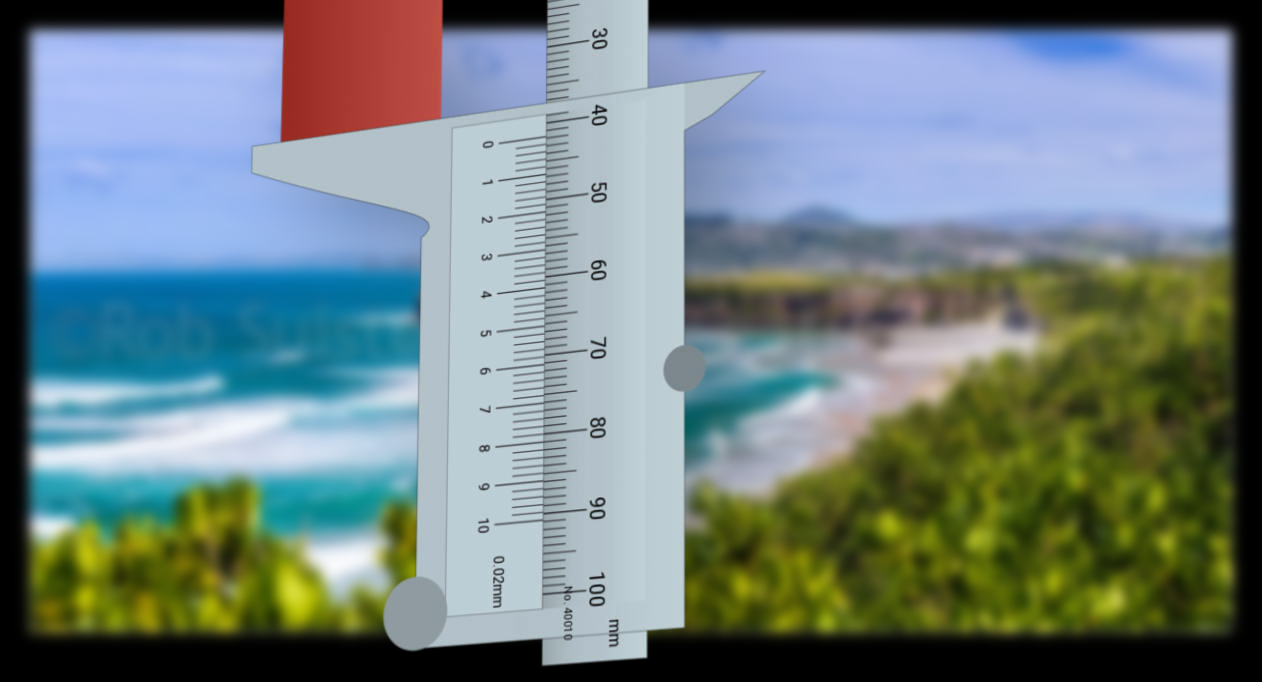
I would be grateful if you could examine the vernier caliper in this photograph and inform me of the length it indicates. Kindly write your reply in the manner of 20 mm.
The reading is 41.8 mm
